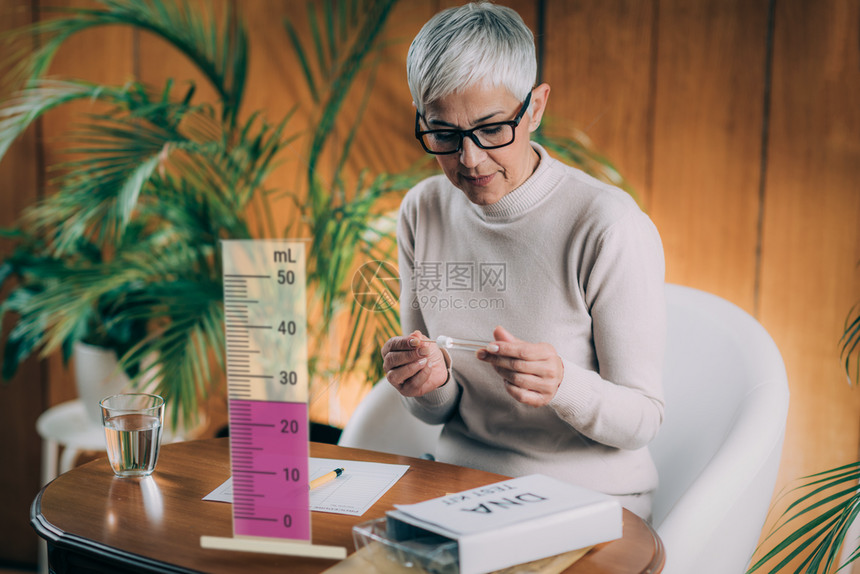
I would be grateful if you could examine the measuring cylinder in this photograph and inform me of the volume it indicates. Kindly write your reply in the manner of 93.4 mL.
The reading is 25 mL
